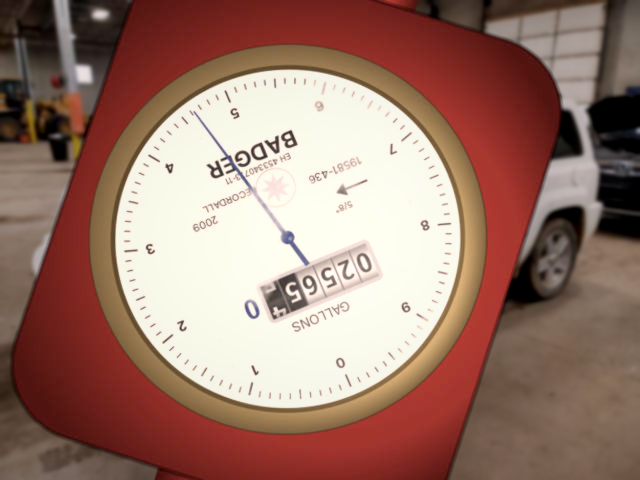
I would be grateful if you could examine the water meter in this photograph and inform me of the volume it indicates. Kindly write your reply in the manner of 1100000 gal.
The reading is 256544.6 gal
